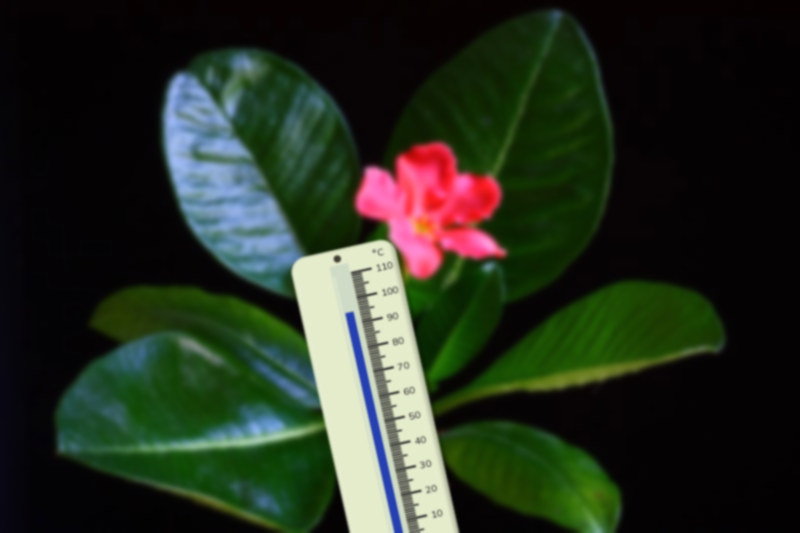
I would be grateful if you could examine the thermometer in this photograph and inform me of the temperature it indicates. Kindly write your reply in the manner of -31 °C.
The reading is 95 °C
